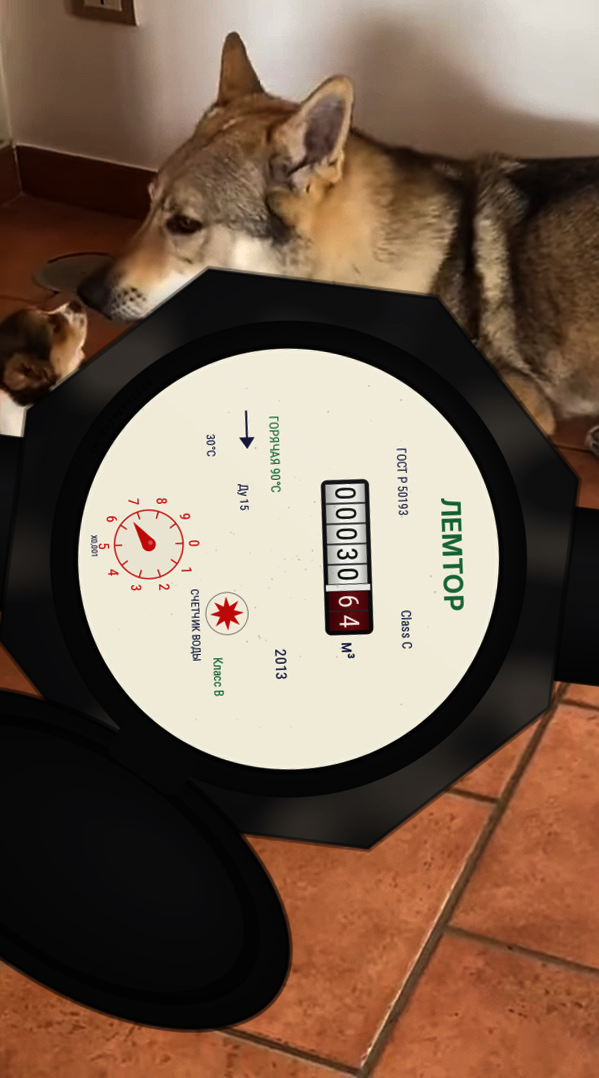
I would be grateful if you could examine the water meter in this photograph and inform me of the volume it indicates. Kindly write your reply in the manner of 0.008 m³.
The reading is 30.646 m³
